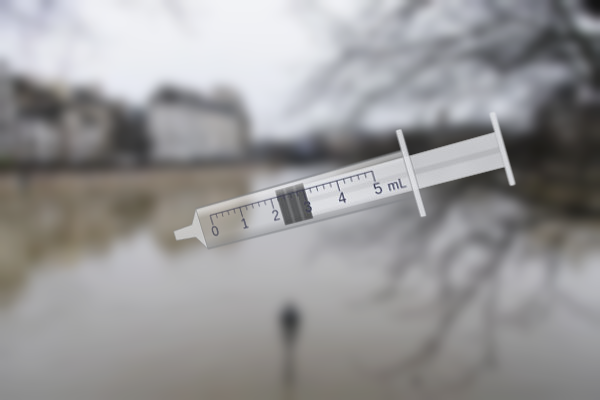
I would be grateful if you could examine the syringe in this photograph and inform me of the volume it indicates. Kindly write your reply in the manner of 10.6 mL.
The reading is 2.2 mL
